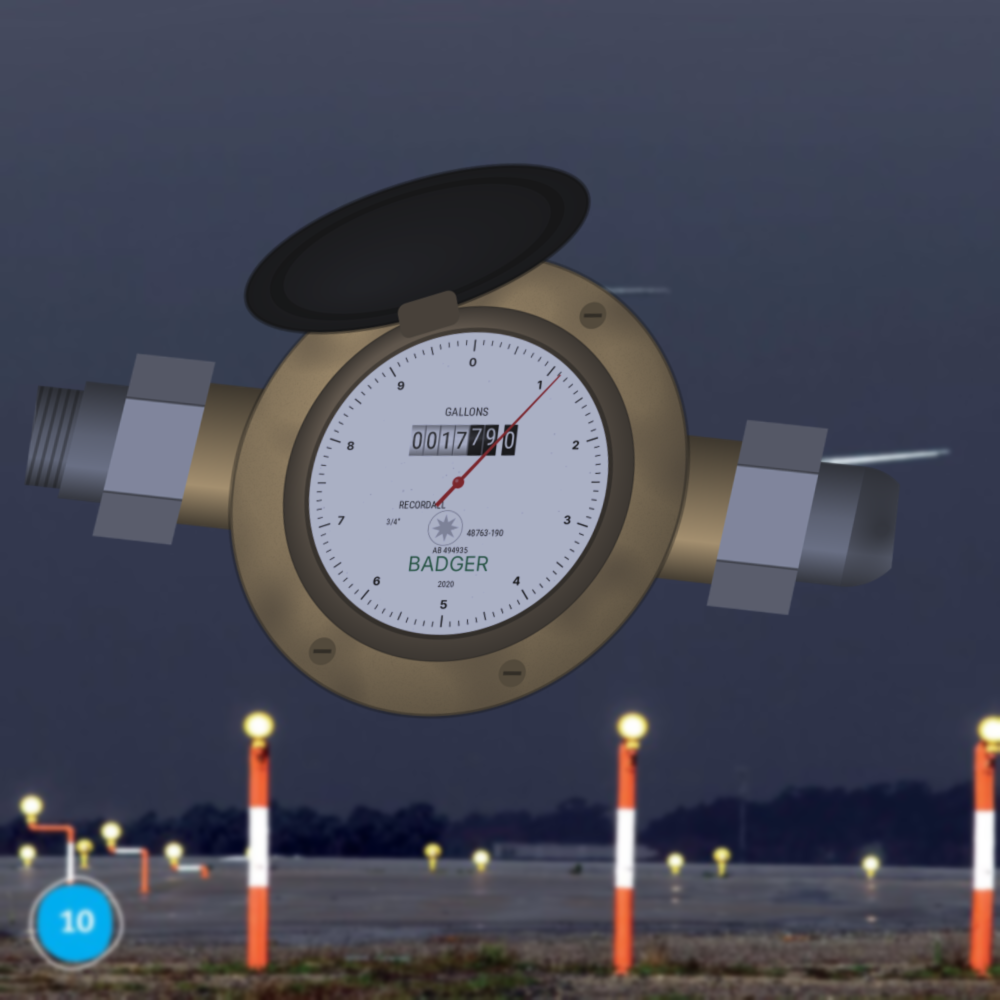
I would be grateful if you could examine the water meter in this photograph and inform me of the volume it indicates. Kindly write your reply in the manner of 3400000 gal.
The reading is 17791.1 gal
